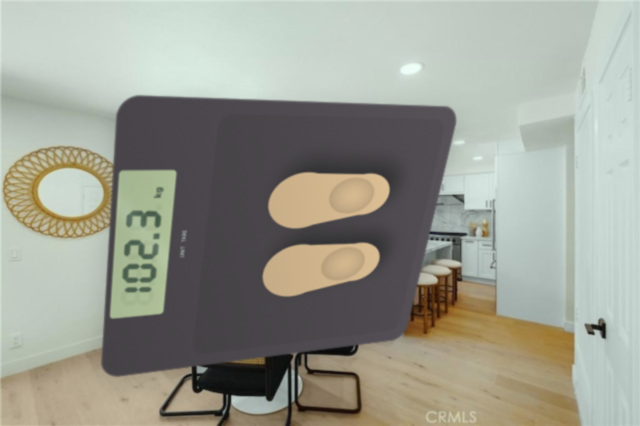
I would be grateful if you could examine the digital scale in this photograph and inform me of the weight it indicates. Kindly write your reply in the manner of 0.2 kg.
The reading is 102.3 kg
